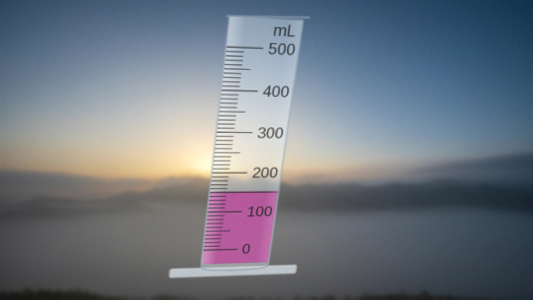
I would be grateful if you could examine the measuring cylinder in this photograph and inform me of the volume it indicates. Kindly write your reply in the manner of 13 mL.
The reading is 150 mL
